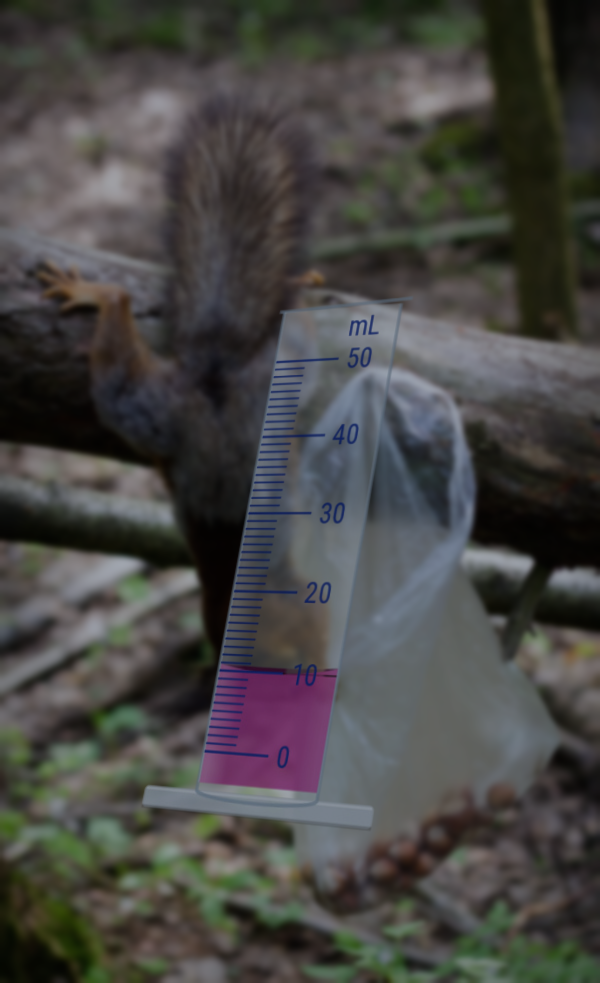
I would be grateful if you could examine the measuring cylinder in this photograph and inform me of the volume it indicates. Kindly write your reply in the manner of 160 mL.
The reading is 10 mL
